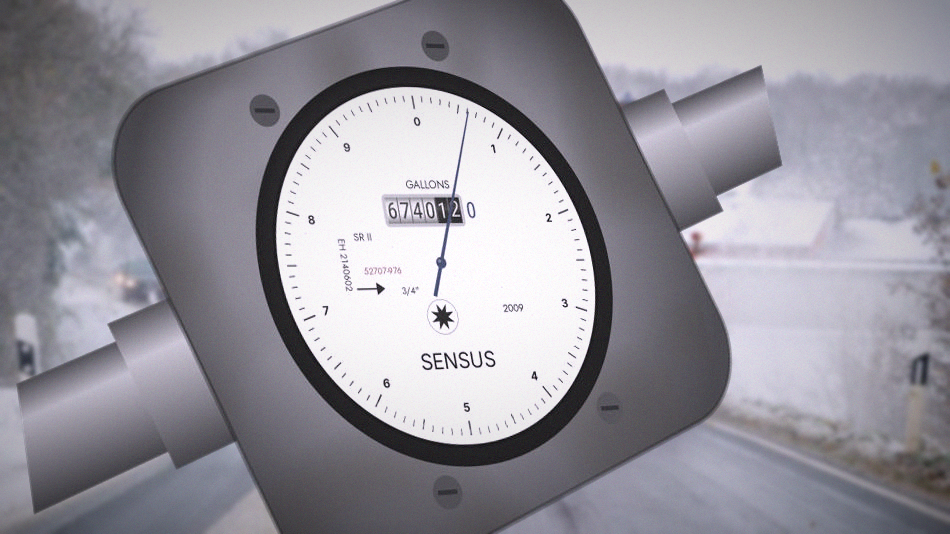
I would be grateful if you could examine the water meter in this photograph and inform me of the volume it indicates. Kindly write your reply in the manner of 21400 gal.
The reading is 6740120.6 gal
